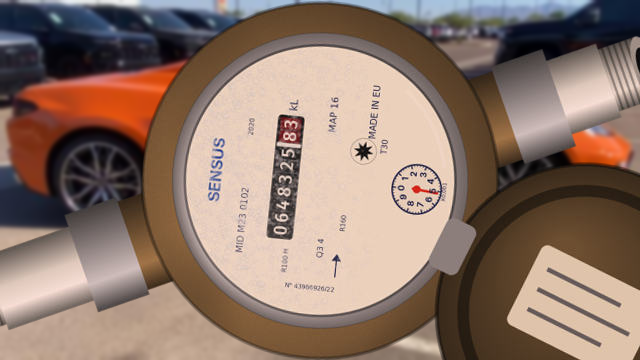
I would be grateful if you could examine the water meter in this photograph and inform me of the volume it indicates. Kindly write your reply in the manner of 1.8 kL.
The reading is 648325.835 kL
